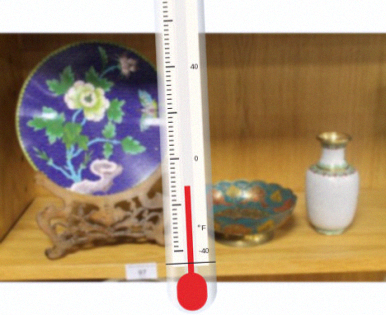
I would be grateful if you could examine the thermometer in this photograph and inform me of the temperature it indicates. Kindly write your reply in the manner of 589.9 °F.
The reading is -12 °F
